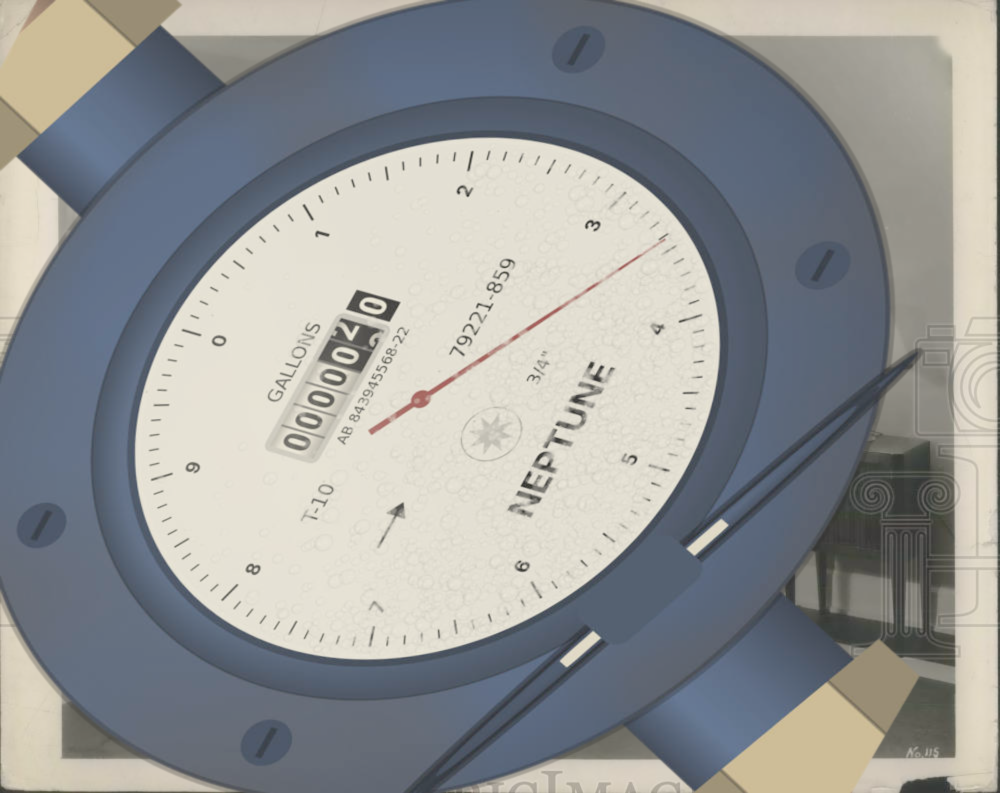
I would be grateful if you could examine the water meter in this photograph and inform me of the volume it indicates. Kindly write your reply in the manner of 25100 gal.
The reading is 23.4 gal
